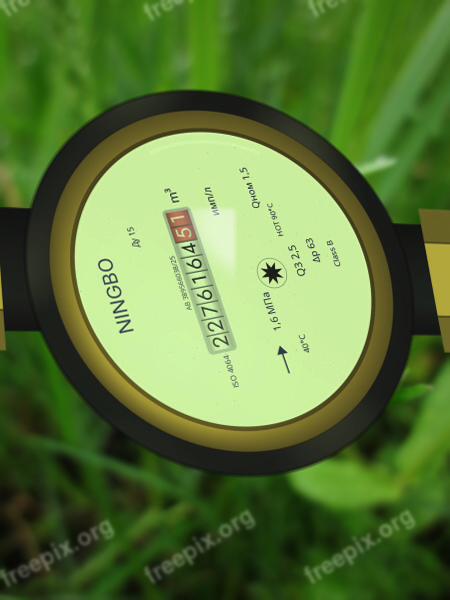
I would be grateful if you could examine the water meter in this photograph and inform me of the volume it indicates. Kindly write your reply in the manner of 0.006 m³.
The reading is 2276164.51 m³
